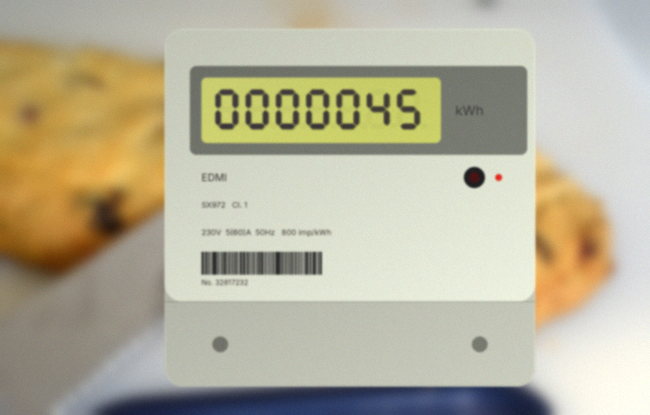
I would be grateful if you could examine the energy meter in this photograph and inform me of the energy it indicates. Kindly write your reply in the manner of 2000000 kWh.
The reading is 45 kWh
